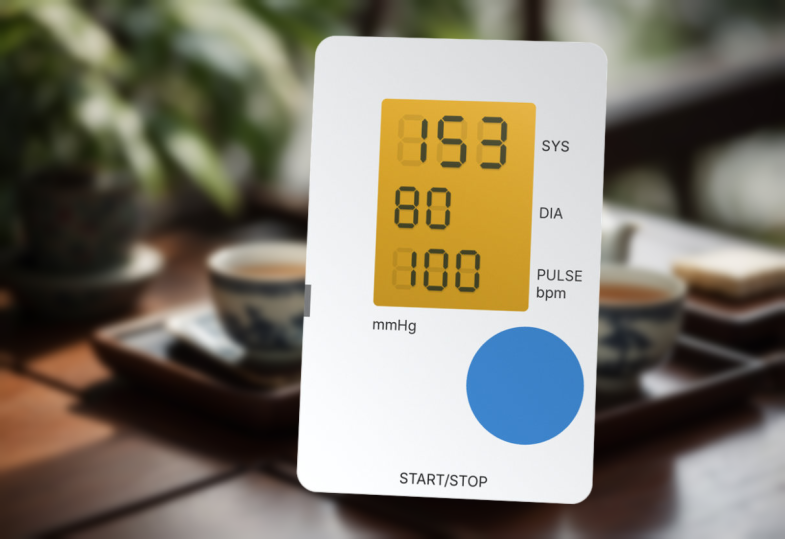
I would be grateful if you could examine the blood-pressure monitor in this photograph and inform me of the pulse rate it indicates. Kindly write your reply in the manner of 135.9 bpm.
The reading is 100 bpm
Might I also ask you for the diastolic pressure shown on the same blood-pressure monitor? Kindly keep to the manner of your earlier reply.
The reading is 80 mmHg
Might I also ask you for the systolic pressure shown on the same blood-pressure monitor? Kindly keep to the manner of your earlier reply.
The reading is 153 mmHg
